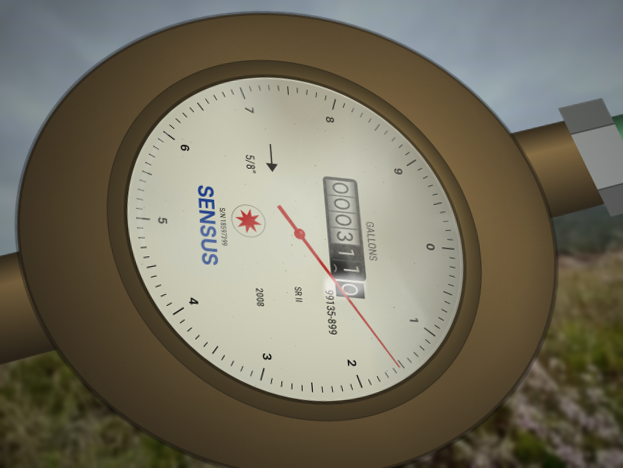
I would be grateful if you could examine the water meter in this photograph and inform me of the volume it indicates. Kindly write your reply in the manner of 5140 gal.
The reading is 3111.5 gal
